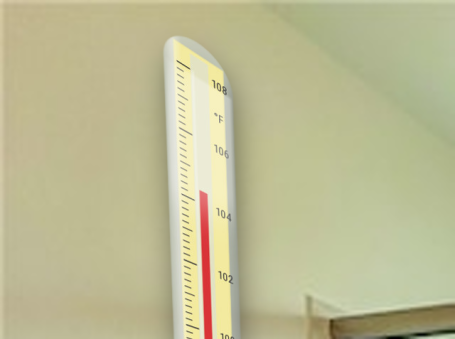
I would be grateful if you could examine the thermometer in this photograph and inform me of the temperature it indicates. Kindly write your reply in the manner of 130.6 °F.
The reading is 104.4 °F
